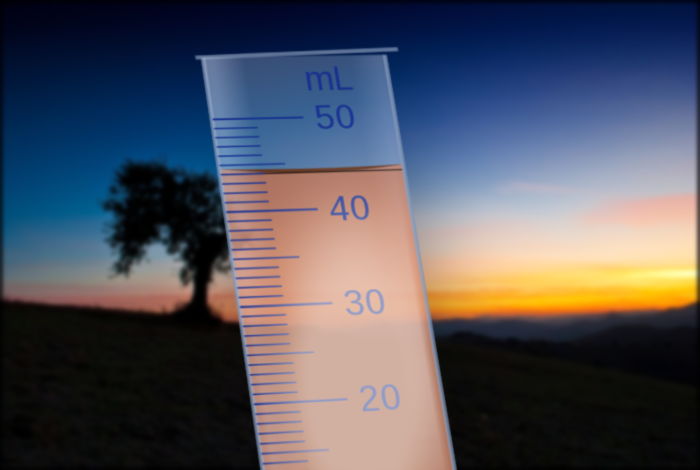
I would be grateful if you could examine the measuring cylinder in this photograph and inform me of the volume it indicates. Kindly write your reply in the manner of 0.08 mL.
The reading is 44 mL
